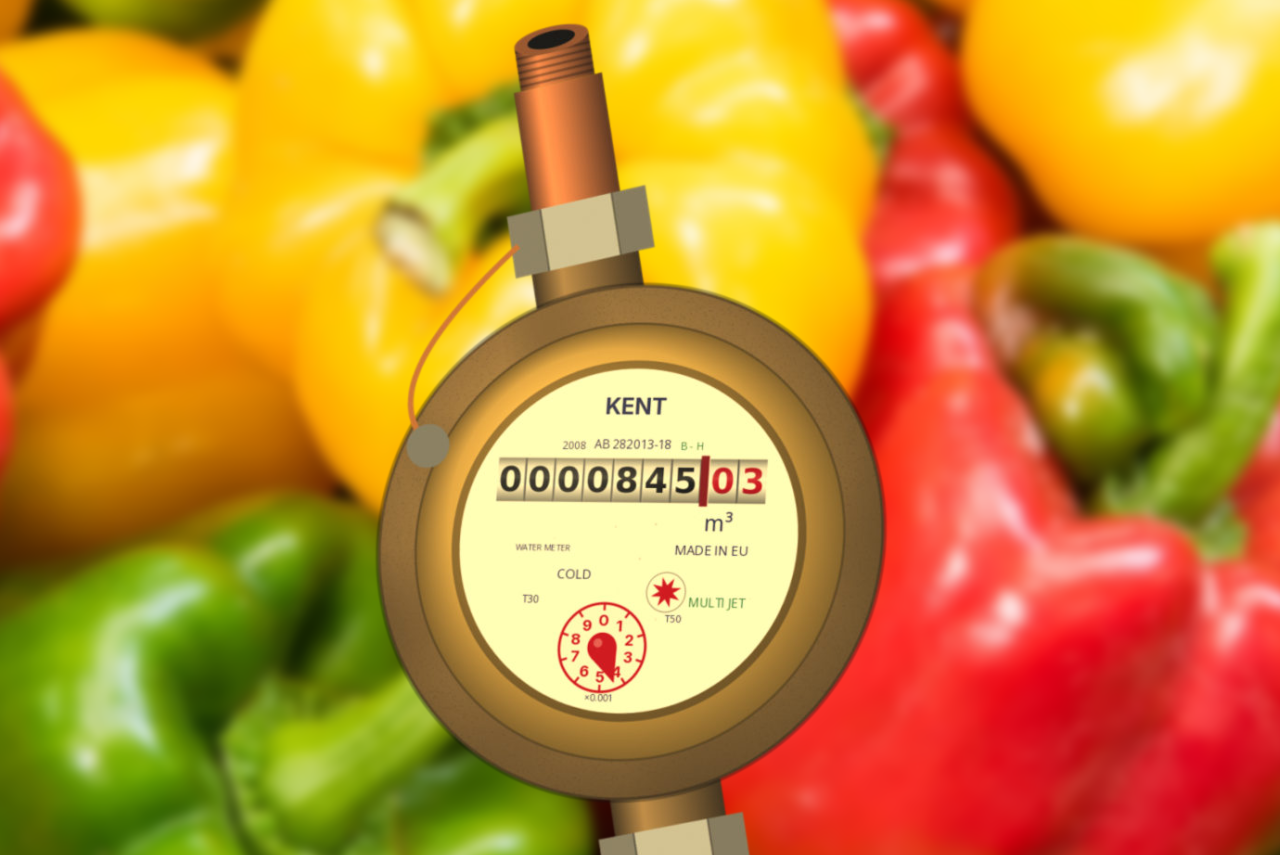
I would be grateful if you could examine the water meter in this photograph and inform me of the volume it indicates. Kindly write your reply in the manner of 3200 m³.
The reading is 845.034 m³
